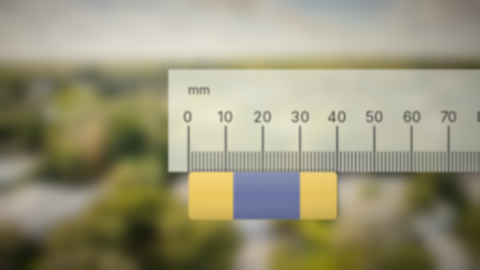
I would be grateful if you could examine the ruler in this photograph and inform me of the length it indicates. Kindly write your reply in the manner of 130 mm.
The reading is 40 mm
